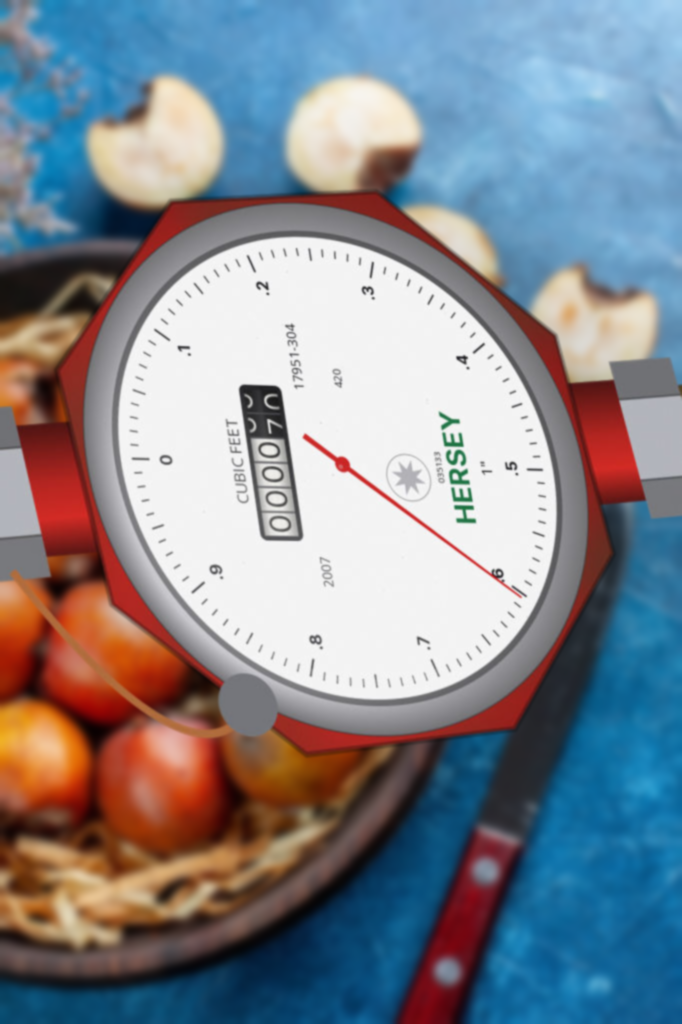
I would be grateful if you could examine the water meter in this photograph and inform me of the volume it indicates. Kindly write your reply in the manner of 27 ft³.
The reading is 69.60 ft³
